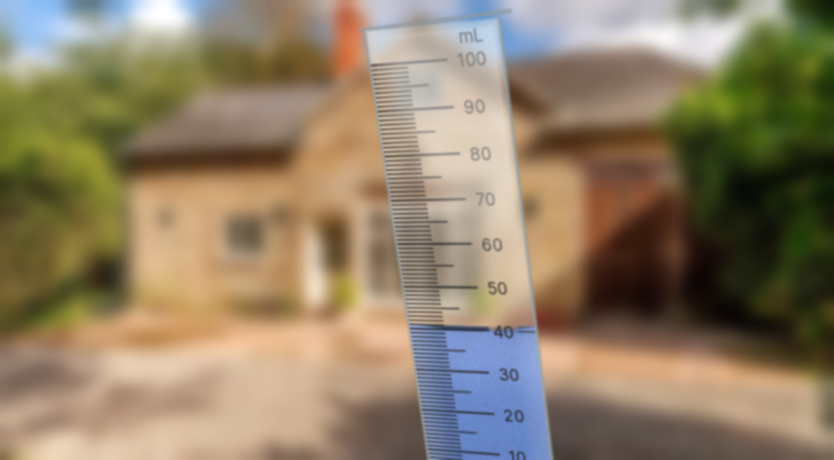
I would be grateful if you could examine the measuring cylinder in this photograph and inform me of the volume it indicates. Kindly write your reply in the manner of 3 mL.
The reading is 40 mL
